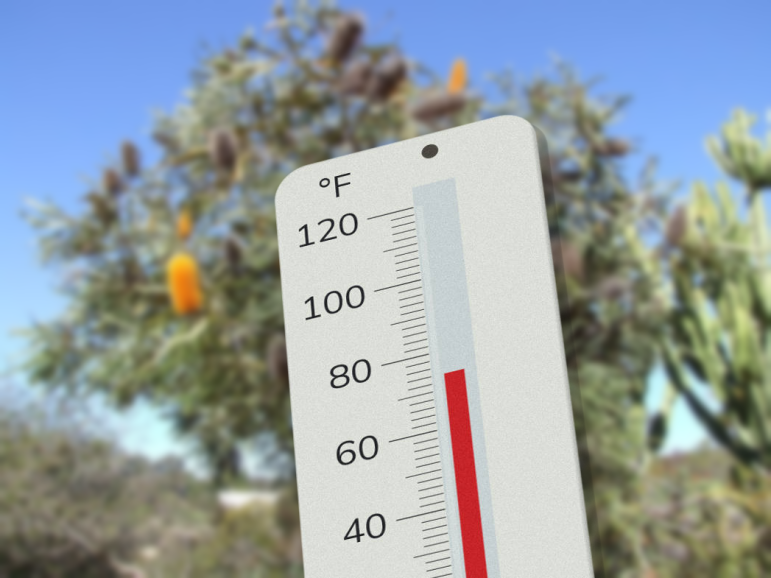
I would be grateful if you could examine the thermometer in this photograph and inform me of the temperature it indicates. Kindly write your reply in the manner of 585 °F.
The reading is 74 °F
